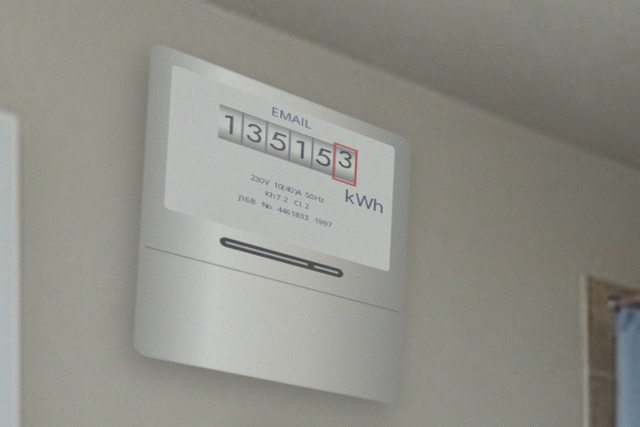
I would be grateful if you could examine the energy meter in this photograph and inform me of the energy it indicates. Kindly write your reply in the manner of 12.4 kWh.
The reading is 13515.3 kWh
